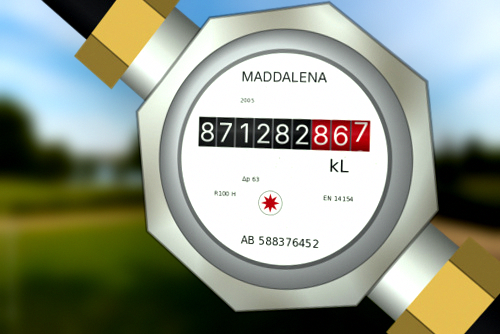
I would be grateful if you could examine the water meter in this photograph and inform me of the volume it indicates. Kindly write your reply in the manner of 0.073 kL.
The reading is 871282.867 kL
